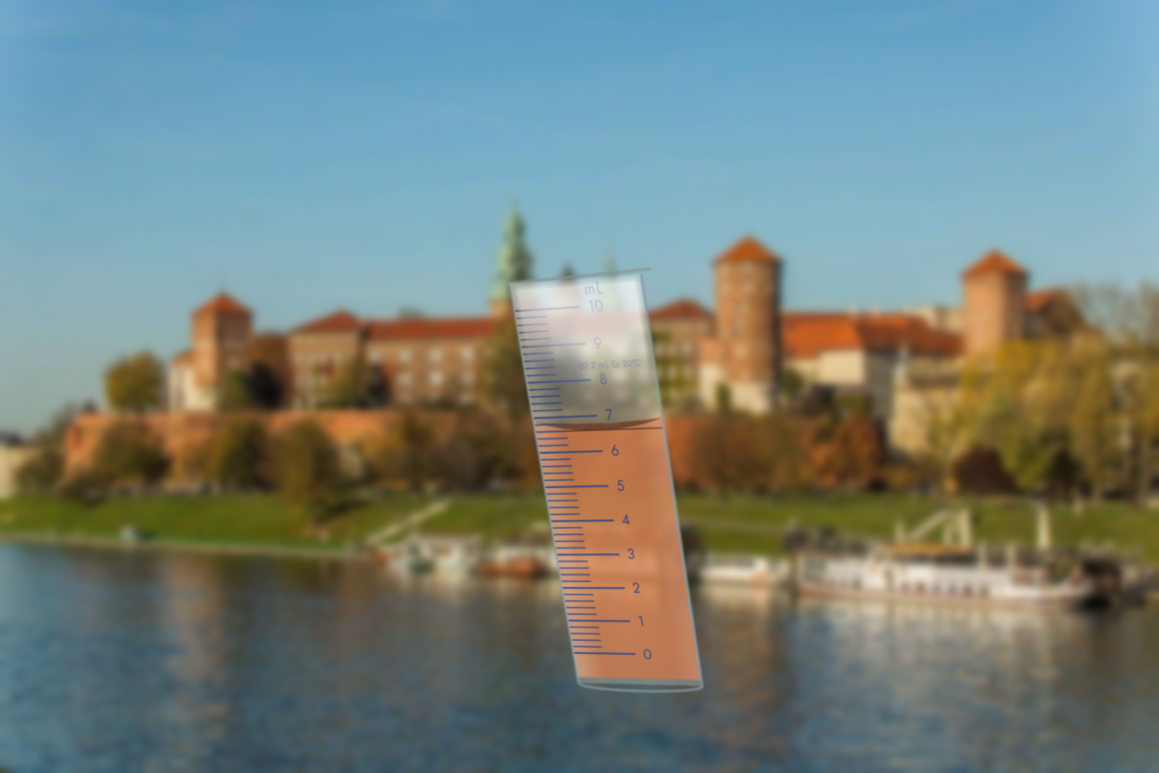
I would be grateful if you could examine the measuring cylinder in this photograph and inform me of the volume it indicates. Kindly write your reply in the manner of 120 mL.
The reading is 6.6 mL
